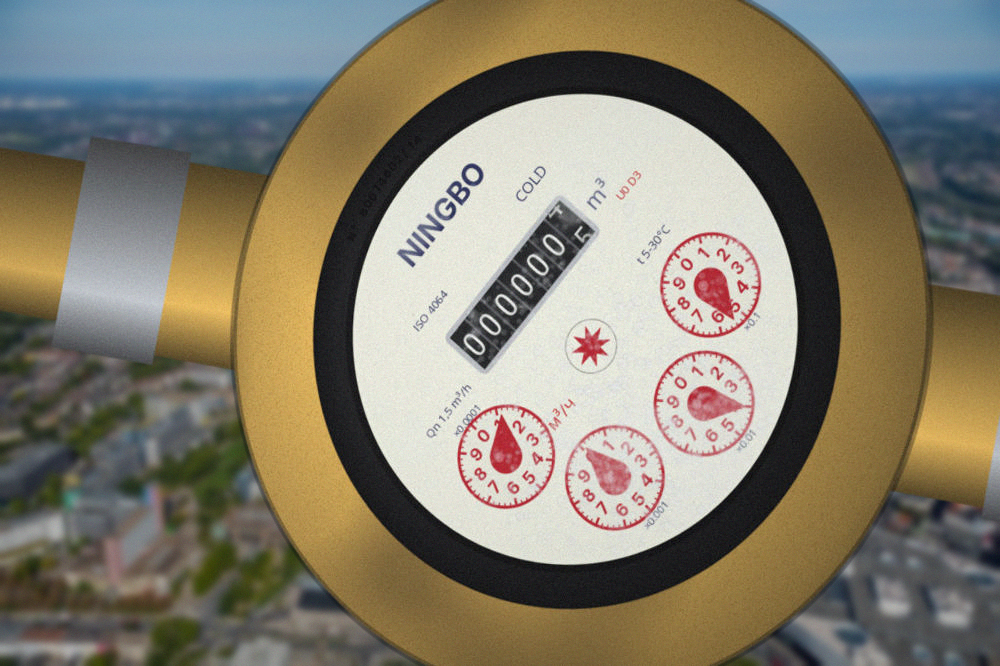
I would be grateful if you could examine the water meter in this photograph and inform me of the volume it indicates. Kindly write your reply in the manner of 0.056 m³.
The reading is 4.5401 m³
